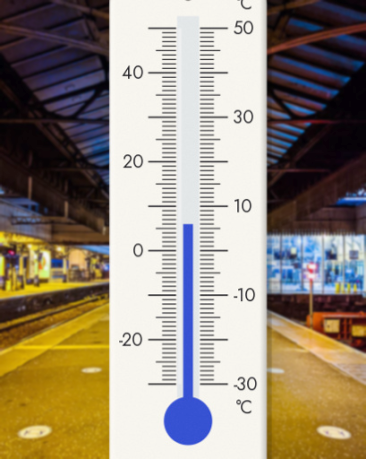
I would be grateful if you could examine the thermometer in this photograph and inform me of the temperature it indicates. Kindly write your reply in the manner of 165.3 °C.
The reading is 6 °C
